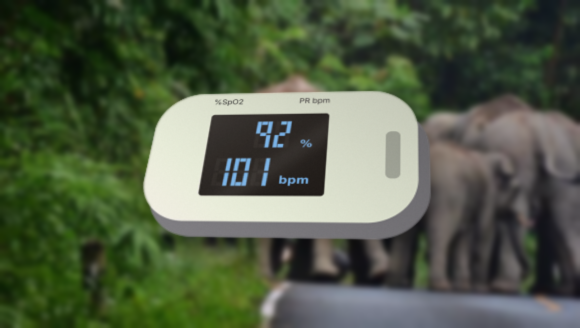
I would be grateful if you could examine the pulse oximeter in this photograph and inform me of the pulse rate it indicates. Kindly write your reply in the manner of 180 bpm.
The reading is 101 bpm
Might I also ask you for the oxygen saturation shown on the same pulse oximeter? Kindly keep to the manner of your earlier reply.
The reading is 92 %
